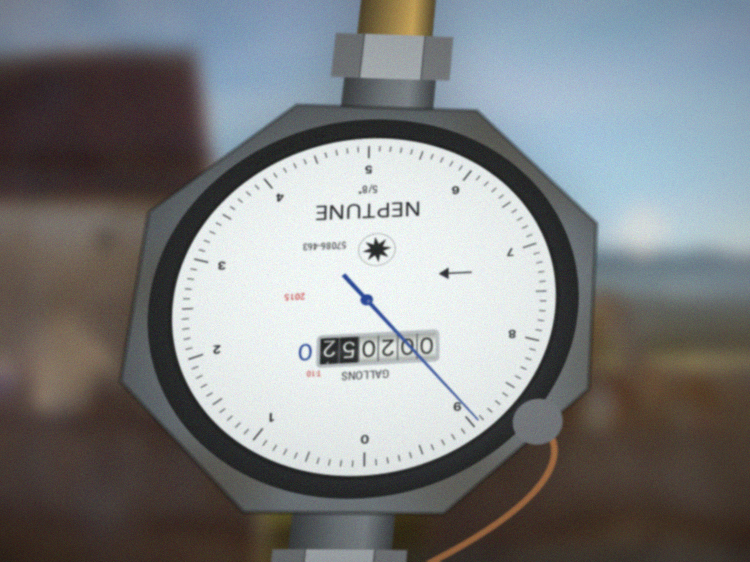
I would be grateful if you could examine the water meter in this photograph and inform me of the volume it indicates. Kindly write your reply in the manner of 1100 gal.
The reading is 20518.9 gal
